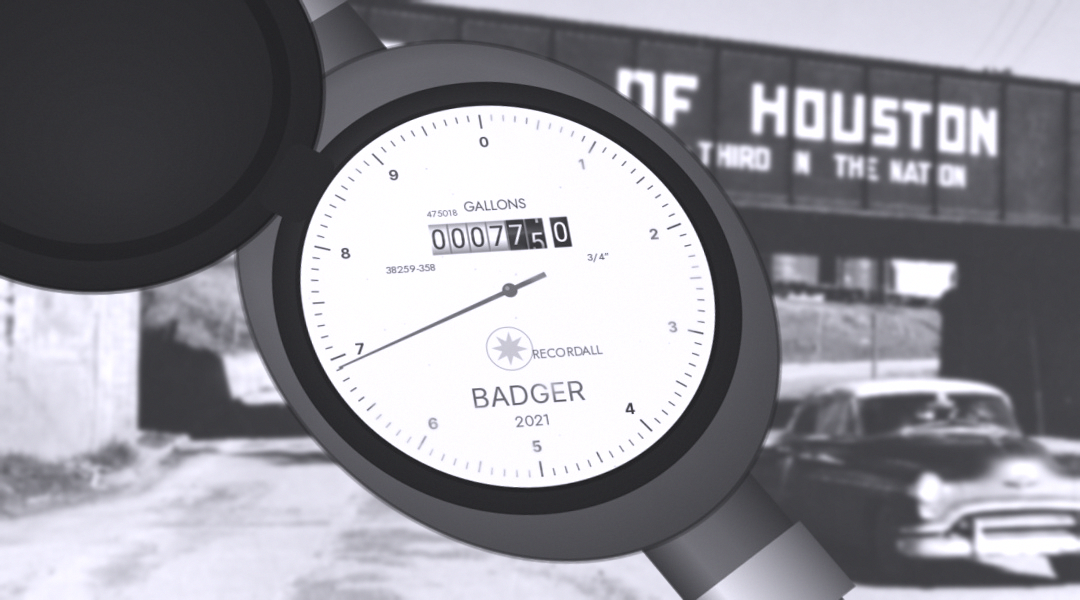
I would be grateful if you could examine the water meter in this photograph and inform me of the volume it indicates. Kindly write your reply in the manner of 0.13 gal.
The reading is 7746.9 gal
